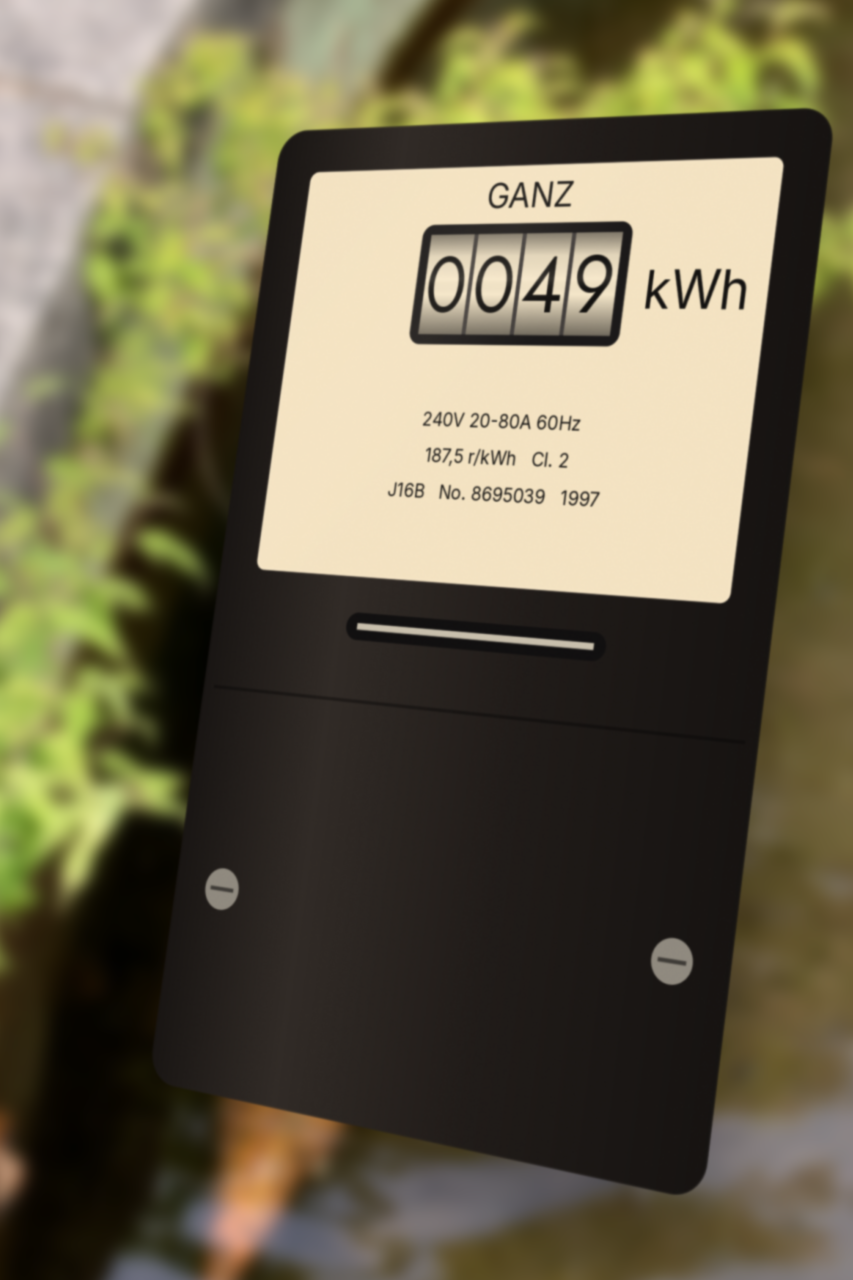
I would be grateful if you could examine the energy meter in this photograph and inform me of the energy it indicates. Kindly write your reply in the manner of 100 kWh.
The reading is 49 kWh
